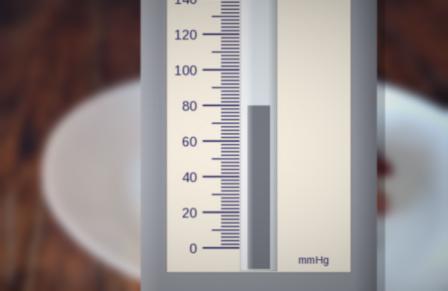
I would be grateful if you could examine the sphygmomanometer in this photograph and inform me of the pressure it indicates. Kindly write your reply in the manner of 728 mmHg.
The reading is 80 mmHg
